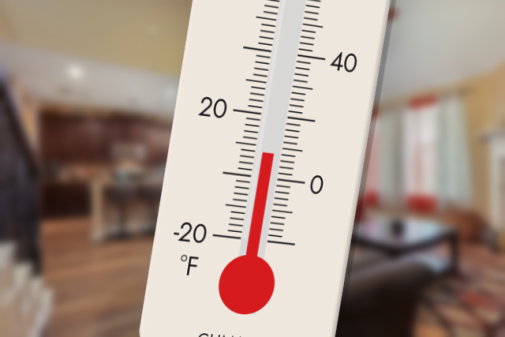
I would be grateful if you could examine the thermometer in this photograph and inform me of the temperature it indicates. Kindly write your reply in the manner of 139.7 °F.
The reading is 8 °F
